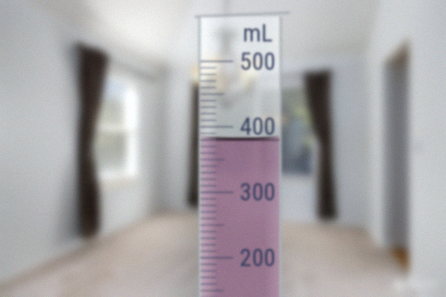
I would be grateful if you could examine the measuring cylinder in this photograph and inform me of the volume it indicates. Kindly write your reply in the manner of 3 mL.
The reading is 380 mL
